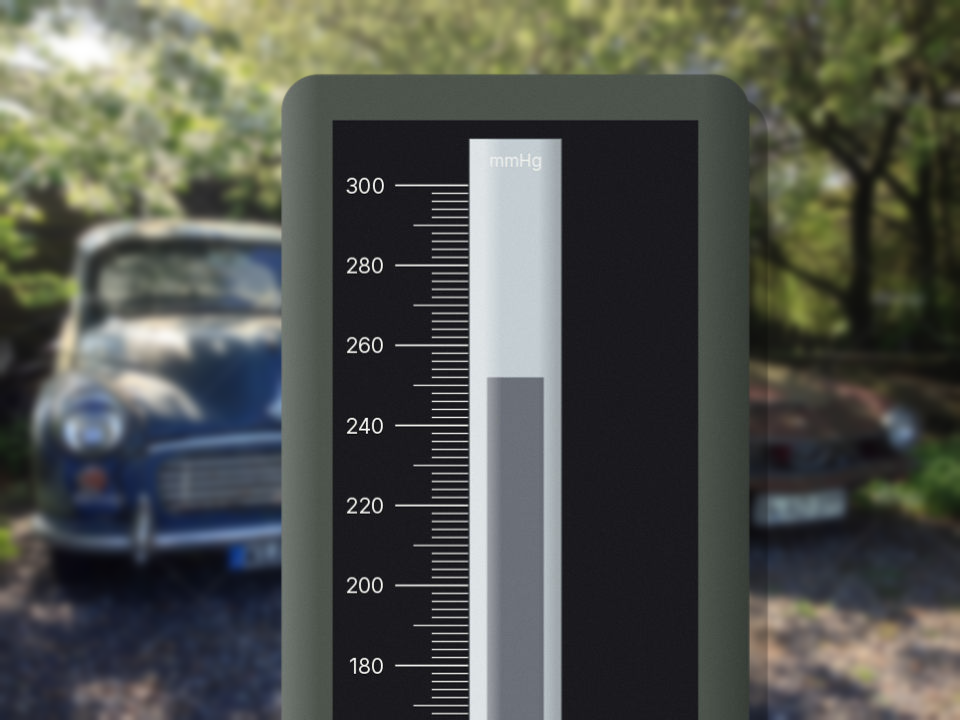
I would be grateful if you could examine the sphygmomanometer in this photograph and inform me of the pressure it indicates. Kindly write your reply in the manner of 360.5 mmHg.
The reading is 252 mmHg
